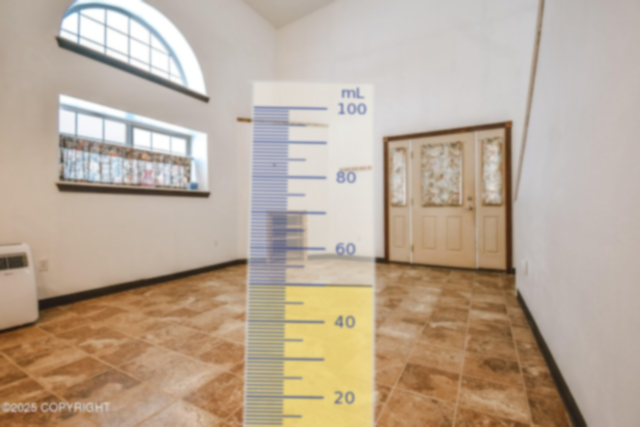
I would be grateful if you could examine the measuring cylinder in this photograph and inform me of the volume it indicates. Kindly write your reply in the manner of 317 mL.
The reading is 50 mL
